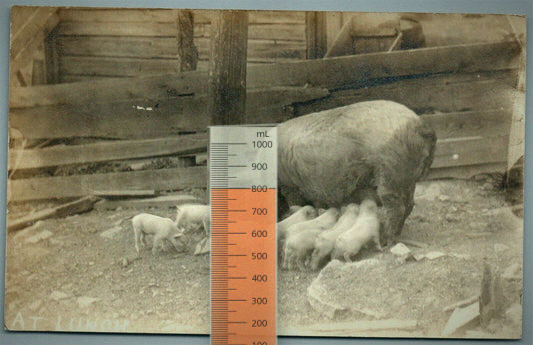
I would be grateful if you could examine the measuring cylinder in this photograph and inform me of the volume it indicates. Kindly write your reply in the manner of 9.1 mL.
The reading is 800 mL
